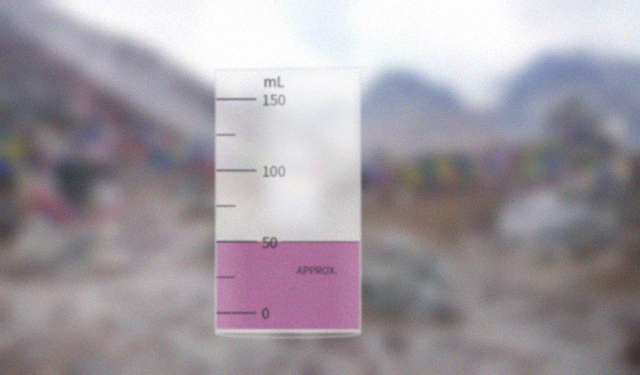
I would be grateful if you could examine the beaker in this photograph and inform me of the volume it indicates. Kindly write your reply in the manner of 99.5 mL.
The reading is 50 mL
